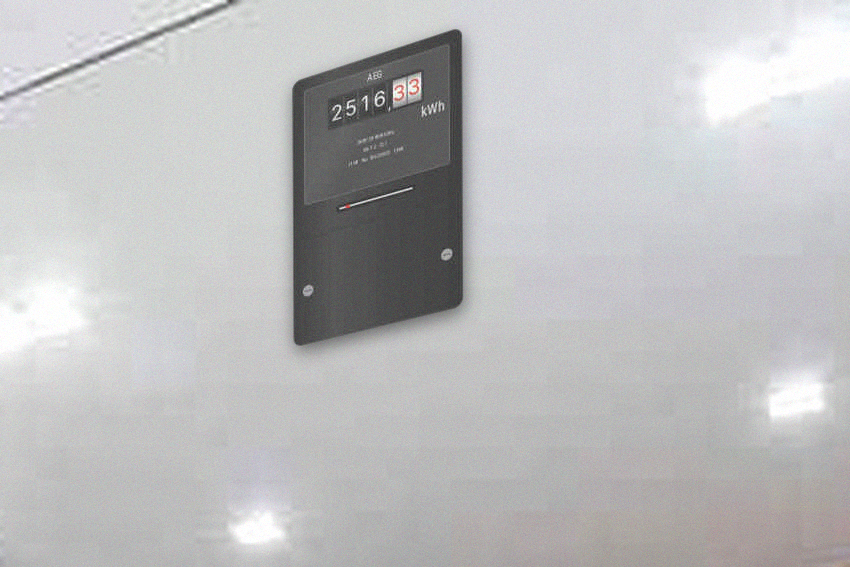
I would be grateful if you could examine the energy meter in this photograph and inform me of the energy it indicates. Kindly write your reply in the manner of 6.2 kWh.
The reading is 2516.33 kWh
